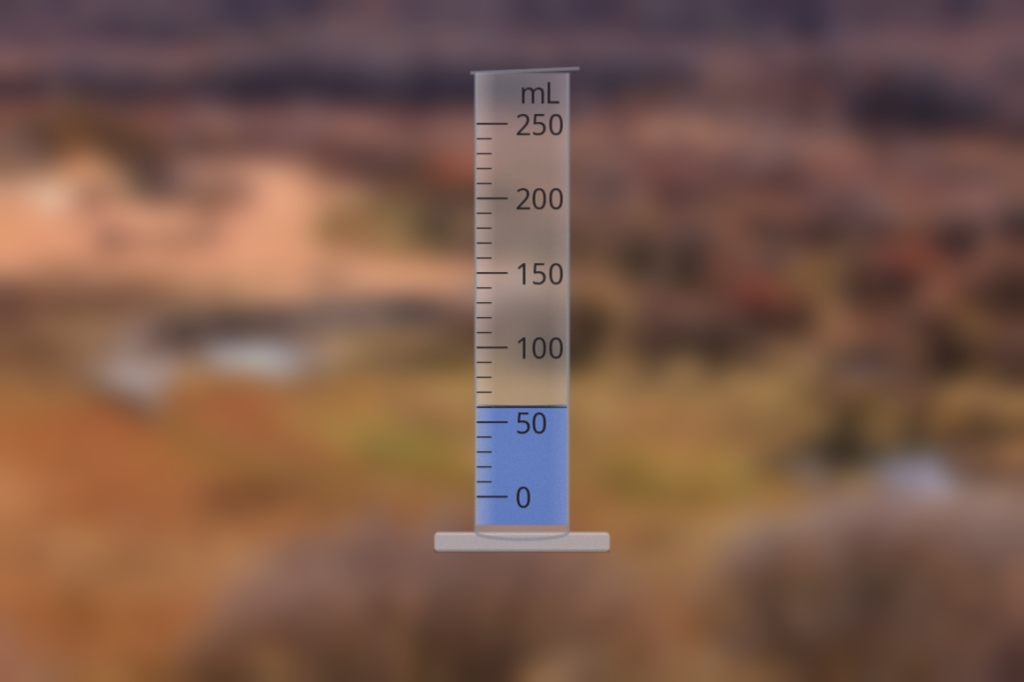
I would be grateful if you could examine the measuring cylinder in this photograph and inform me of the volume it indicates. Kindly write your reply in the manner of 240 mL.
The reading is 60 mL
